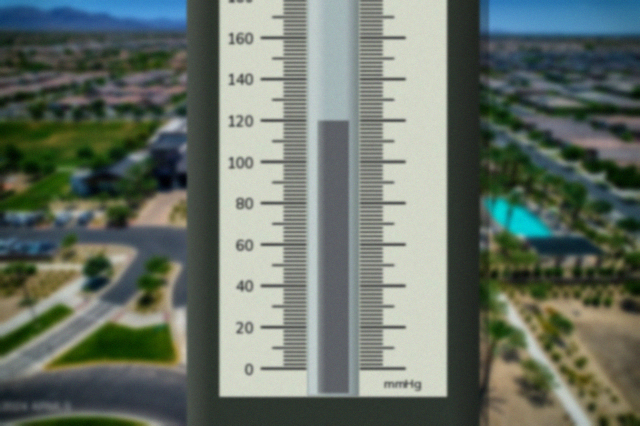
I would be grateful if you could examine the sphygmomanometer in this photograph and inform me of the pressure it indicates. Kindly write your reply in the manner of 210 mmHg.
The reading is 120 mmHg
